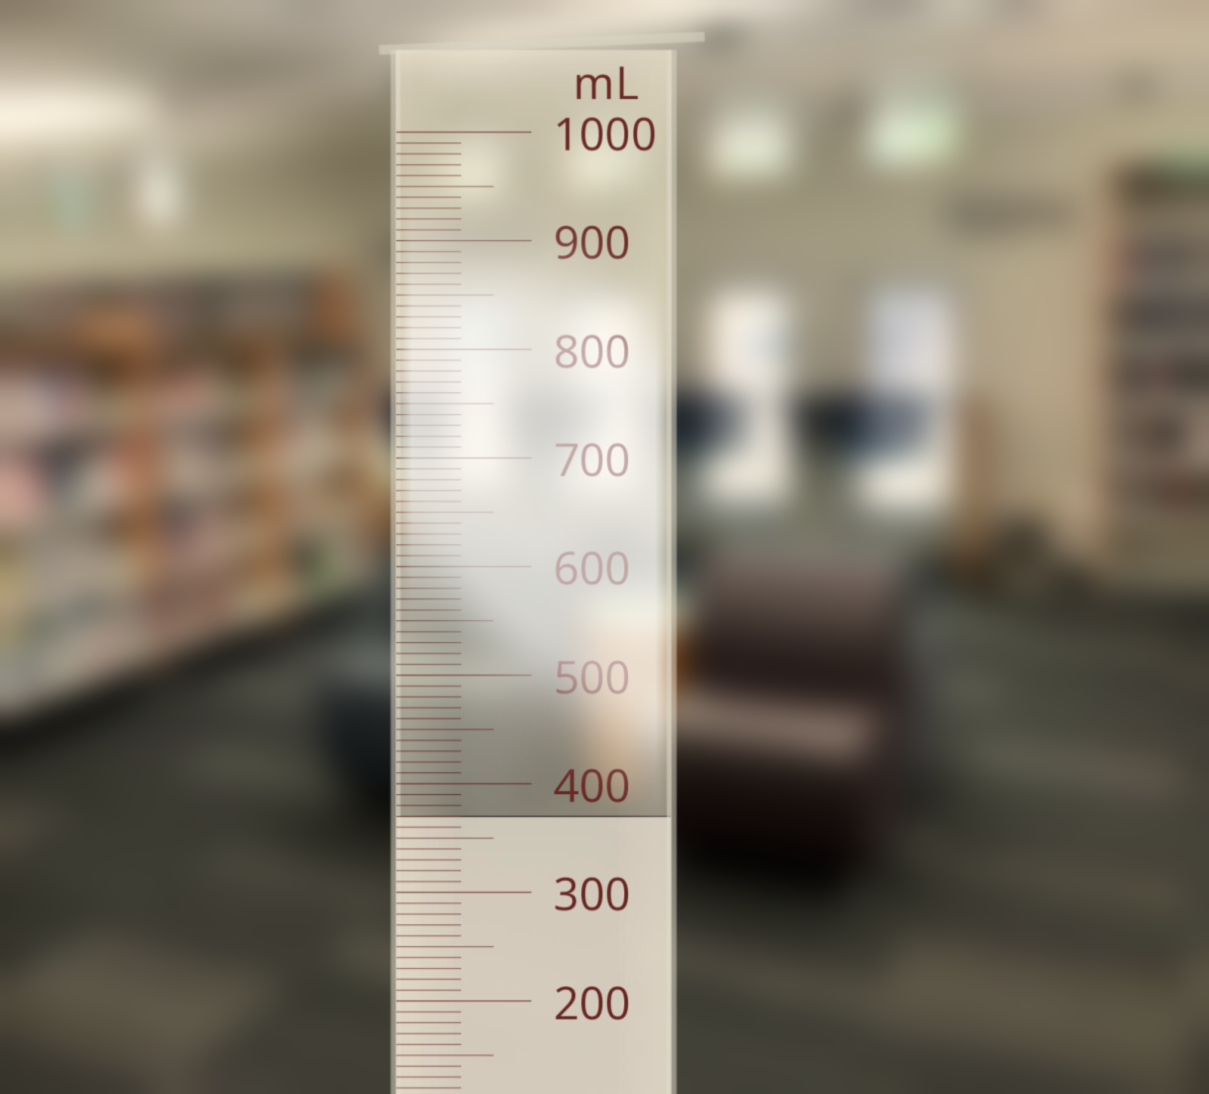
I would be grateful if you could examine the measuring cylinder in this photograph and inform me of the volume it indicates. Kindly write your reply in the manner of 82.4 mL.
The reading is 370 mL
